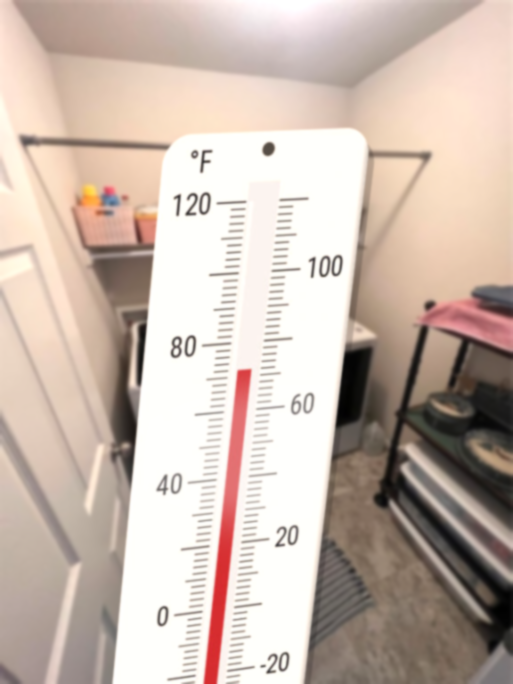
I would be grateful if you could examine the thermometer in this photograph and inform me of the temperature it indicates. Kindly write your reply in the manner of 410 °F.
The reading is 72 °F
